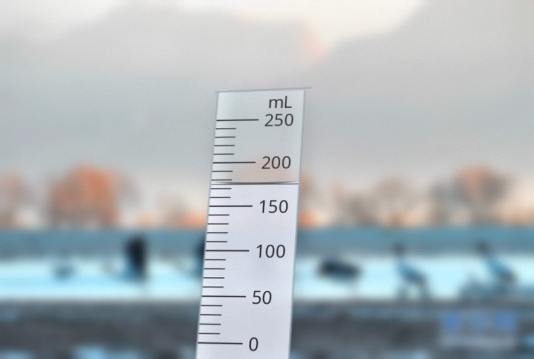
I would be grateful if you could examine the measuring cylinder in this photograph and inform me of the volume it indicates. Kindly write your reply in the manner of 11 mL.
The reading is 175 mL
